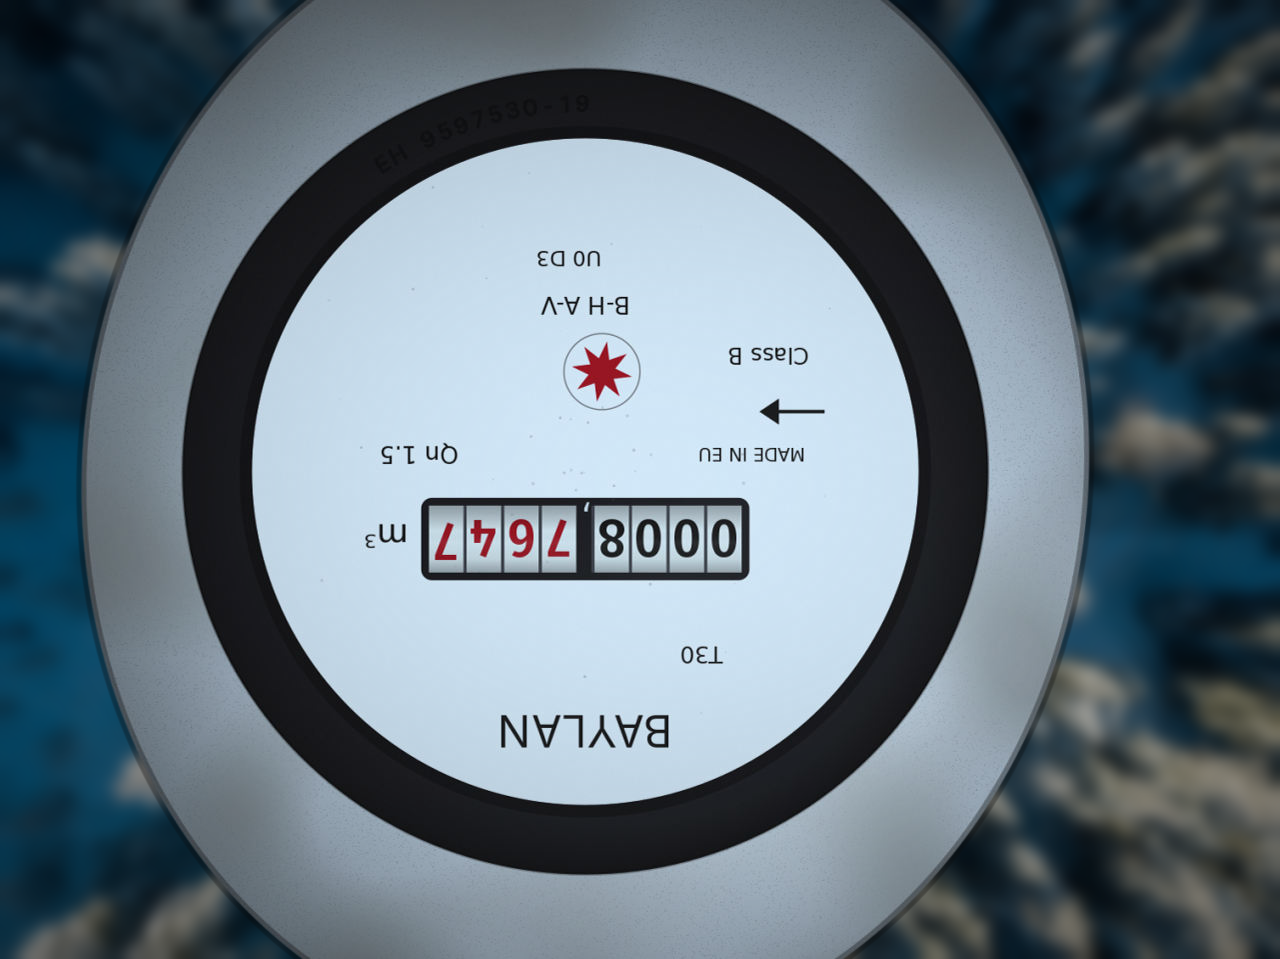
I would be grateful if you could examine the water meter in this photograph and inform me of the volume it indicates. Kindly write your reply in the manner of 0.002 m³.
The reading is 8.7647 m³
